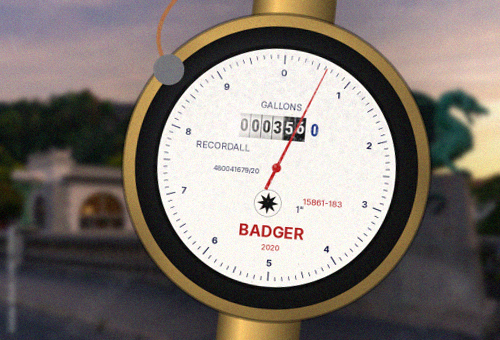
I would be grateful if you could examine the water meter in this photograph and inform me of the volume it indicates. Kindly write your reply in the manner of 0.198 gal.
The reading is 3560.6 gal
